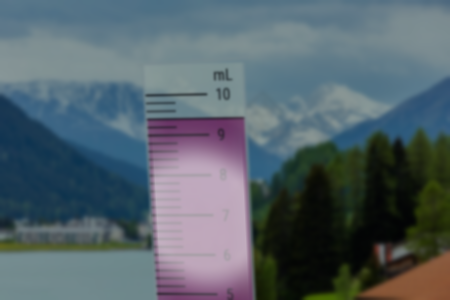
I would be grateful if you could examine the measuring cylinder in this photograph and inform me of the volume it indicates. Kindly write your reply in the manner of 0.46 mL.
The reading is 9.4 mL
